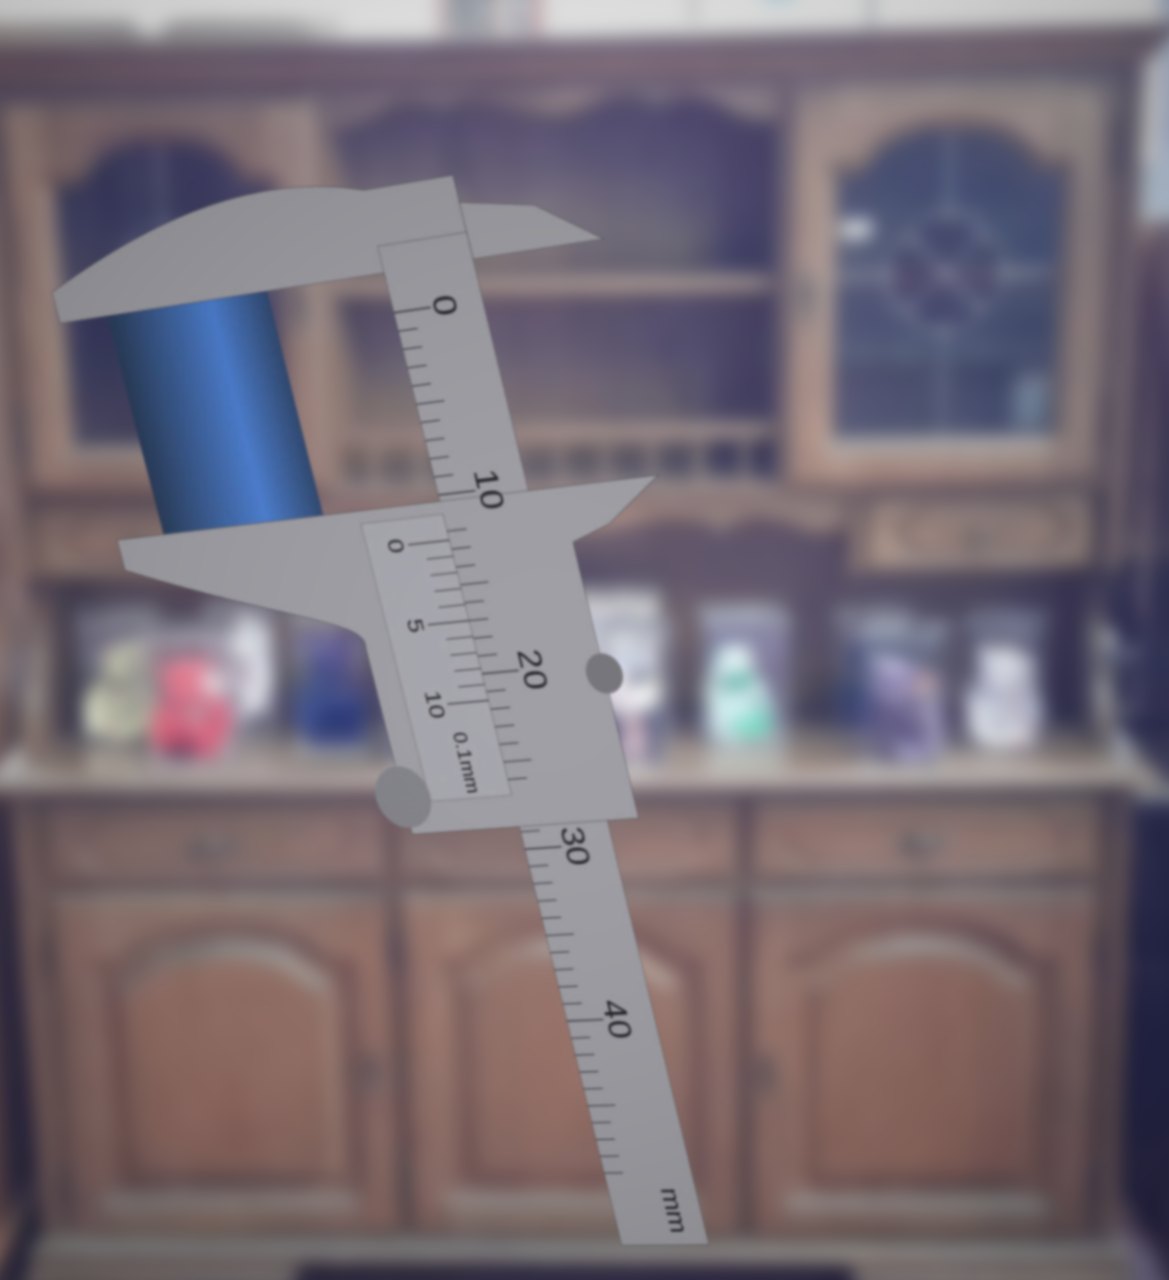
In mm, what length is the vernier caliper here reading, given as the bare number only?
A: 12.5
